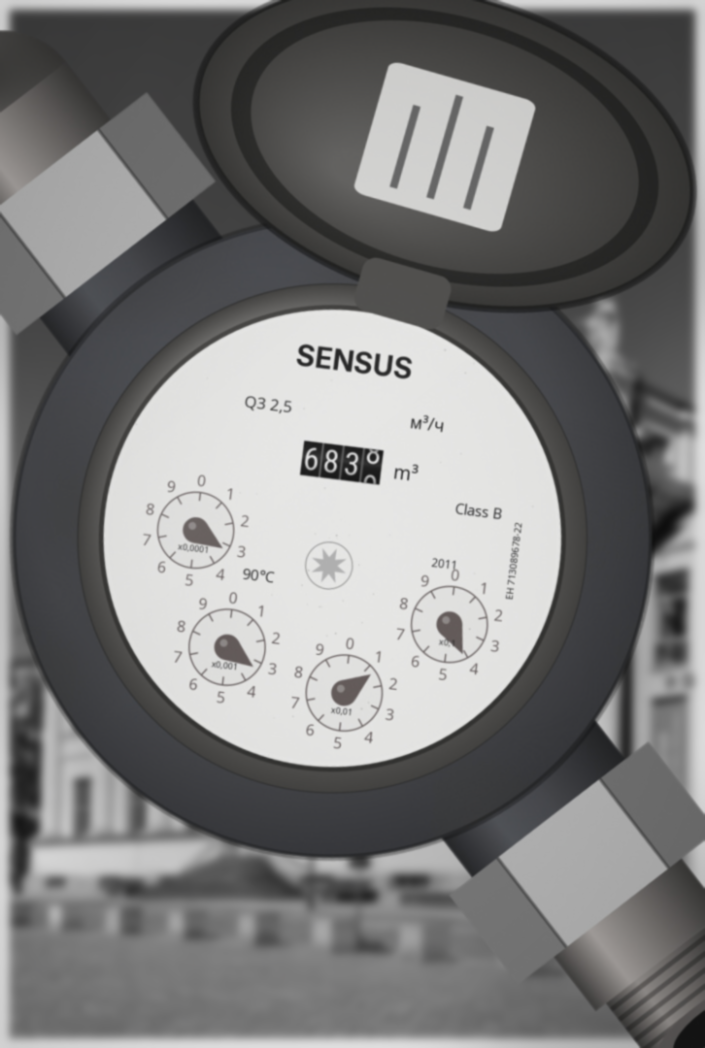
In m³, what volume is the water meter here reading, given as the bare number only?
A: 6838.4133
